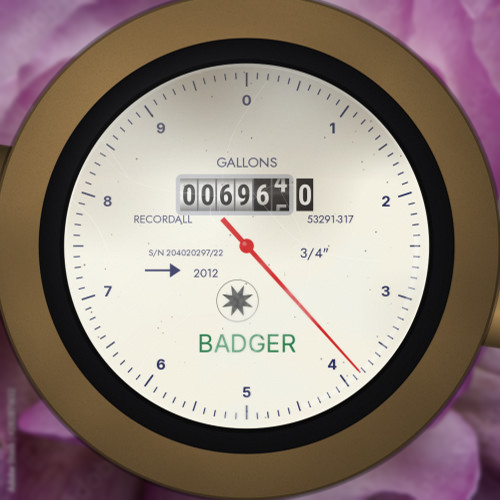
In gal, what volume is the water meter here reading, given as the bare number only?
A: 69643.8
